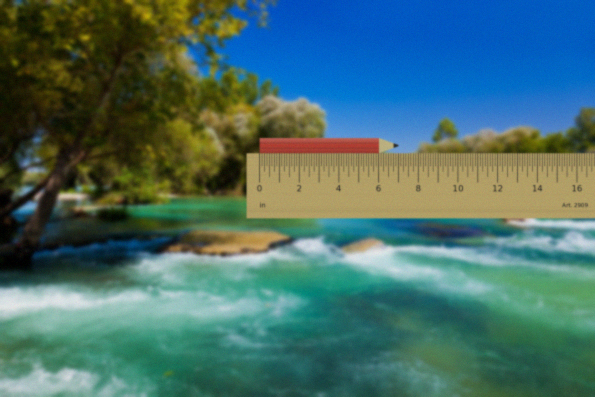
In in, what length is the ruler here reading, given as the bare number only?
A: 7
